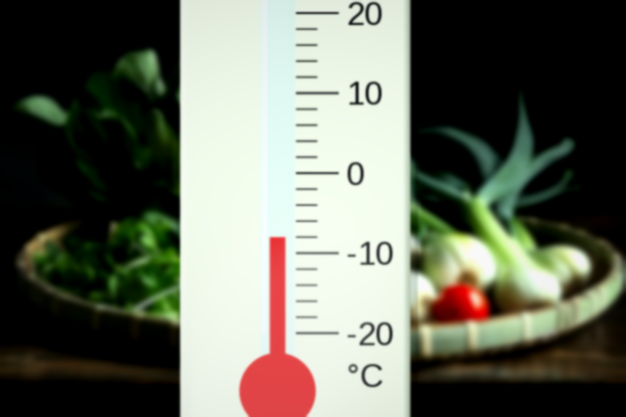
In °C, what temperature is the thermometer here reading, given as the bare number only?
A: -8
